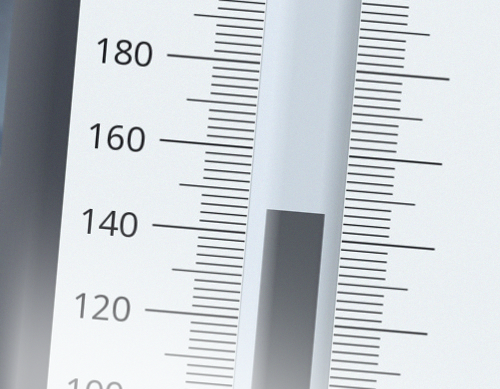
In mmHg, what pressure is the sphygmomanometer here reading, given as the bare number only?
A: 146
